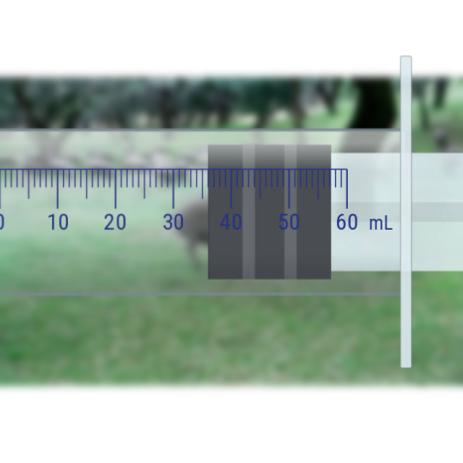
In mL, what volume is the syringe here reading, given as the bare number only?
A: 36
